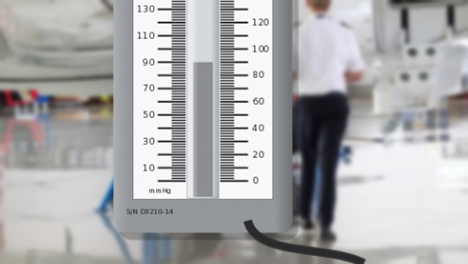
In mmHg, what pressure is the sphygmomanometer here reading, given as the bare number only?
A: 90
